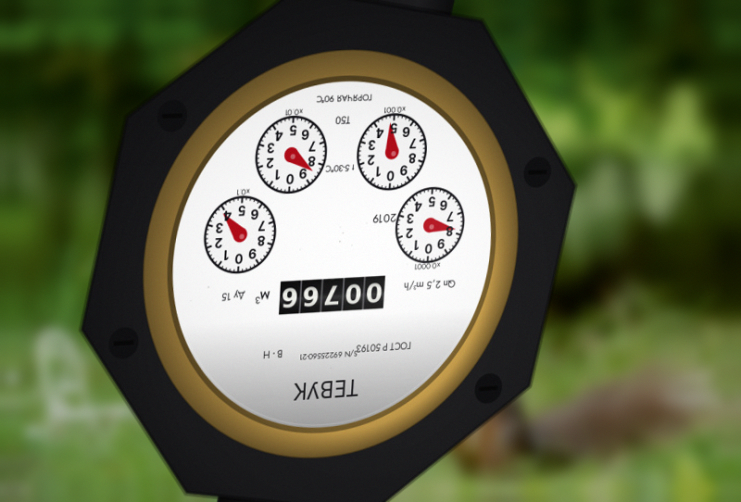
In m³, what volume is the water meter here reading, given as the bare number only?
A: 766.3847
